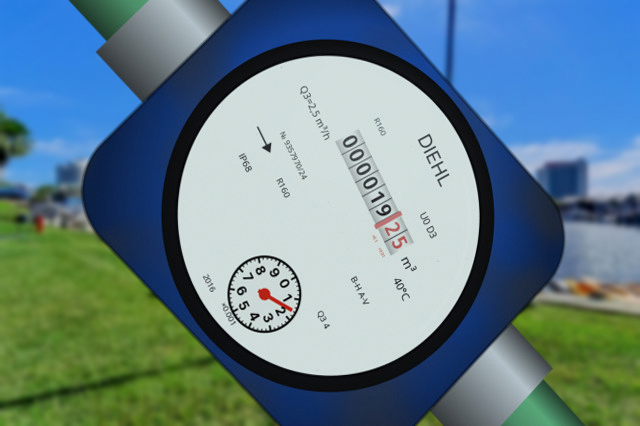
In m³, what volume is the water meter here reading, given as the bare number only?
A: 19.251
